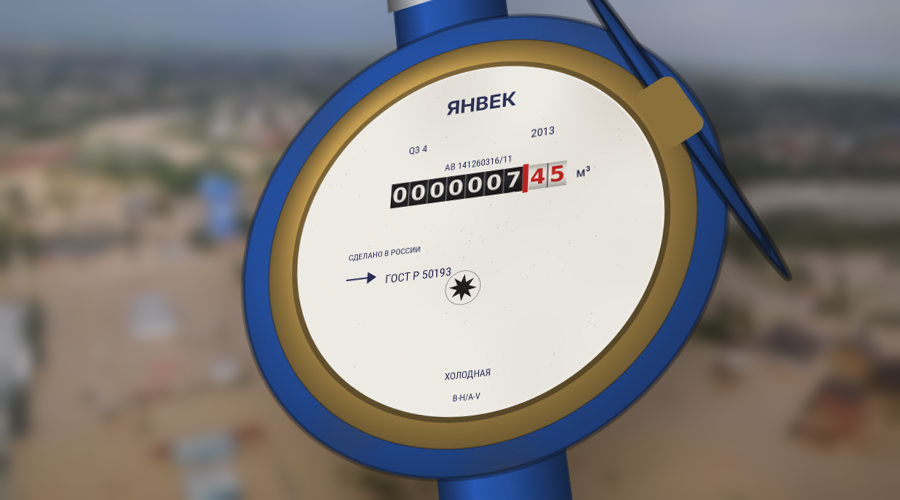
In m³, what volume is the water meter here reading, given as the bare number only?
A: 7.45
